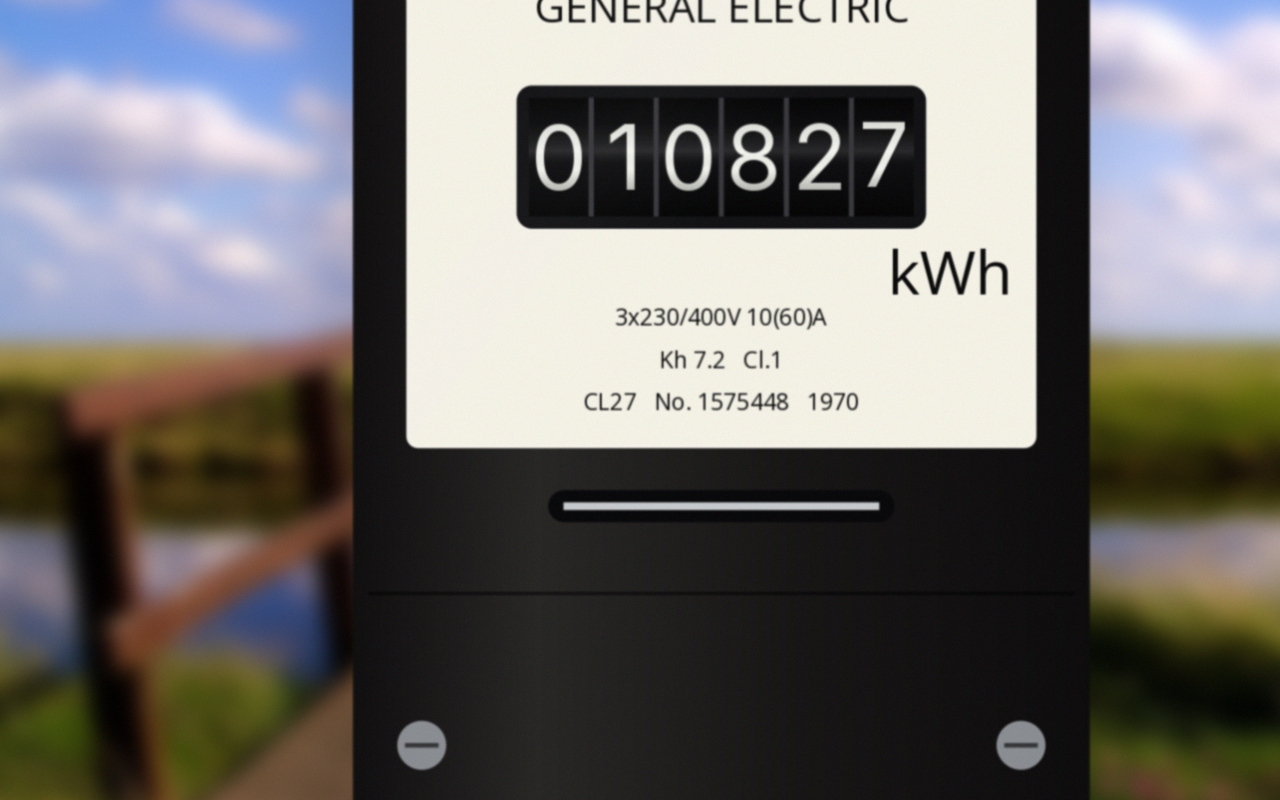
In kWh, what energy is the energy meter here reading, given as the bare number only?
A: 10827
